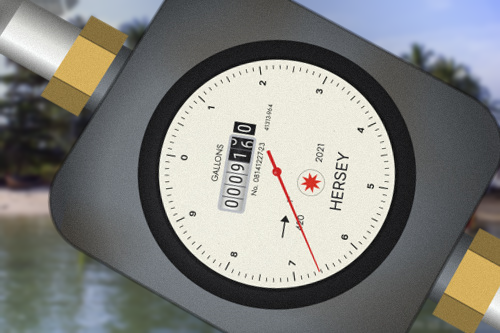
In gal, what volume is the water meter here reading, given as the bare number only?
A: 9156.6
